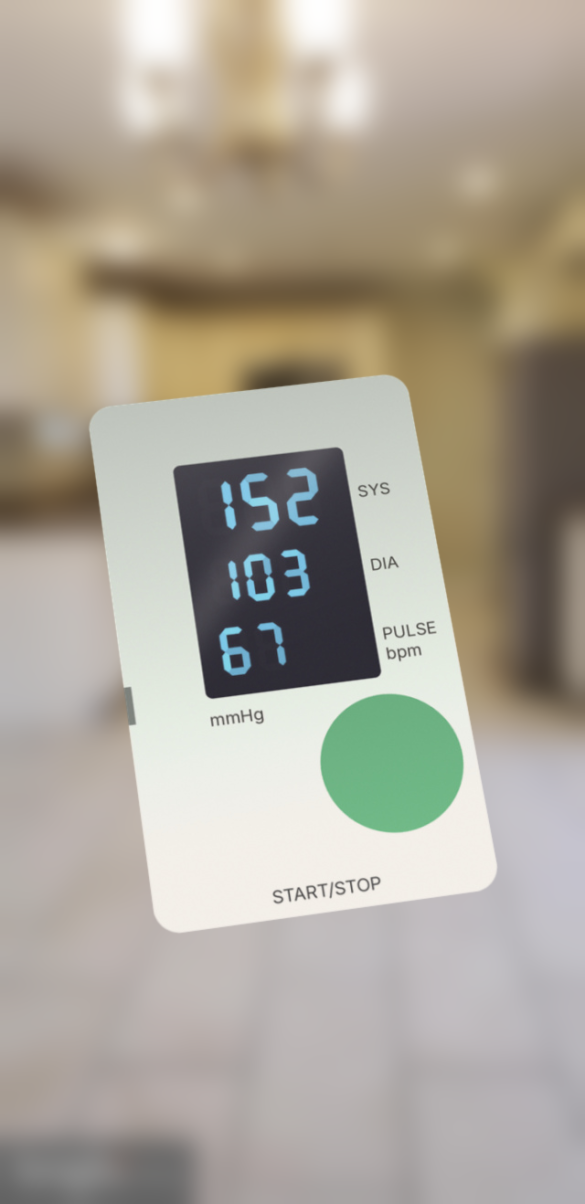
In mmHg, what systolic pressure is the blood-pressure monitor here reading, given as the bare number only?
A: 152
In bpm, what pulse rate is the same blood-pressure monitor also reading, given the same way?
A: 67
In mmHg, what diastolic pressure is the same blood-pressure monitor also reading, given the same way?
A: 103
